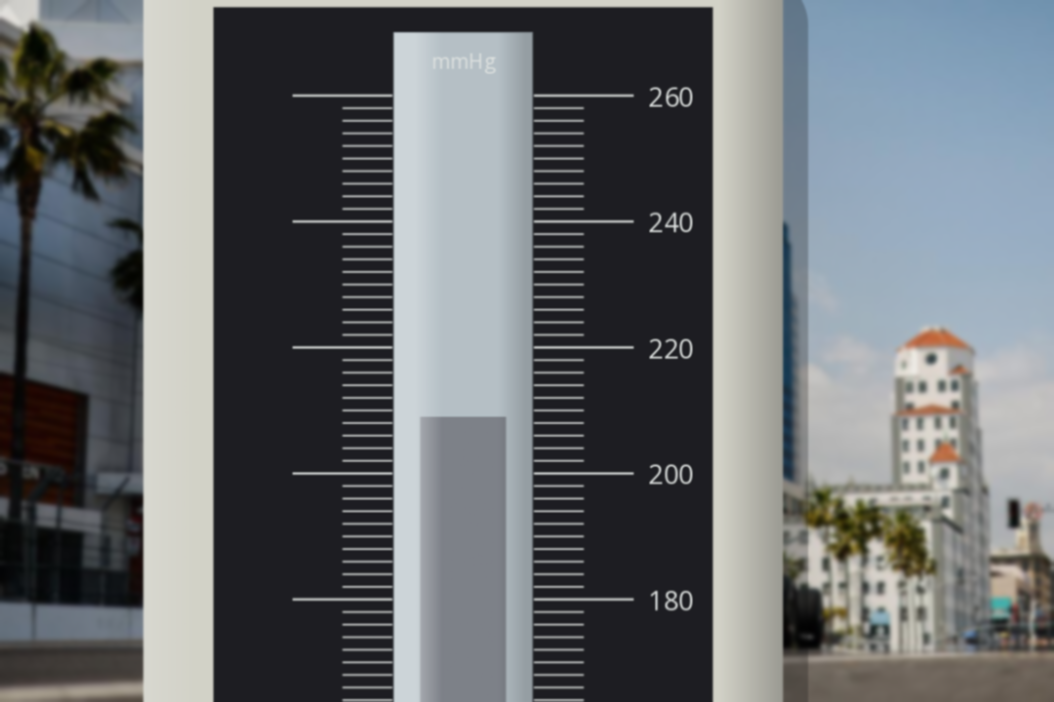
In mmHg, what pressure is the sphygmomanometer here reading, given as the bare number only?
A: 209
